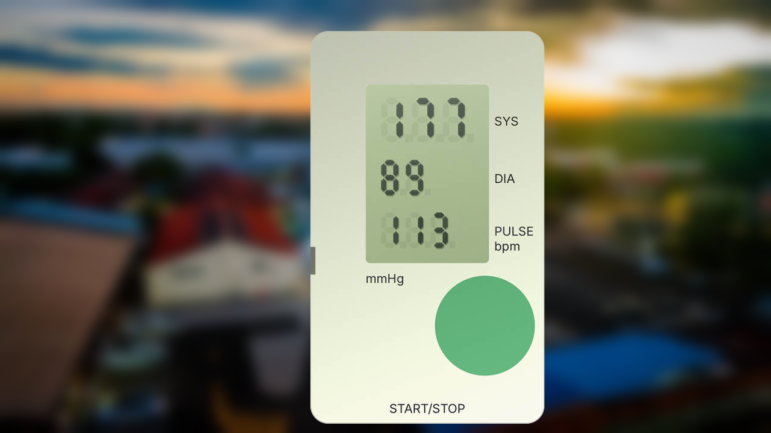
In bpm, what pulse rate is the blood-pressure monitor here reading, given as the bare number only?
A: 113
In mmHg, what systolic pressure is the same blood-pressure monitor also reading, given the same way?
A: 177
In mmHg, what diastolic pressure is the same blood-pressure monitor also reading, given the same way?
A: 89
